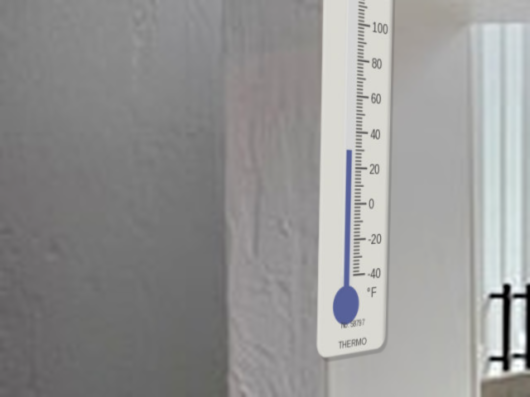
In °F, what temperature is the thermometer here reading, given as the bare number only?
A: 30
